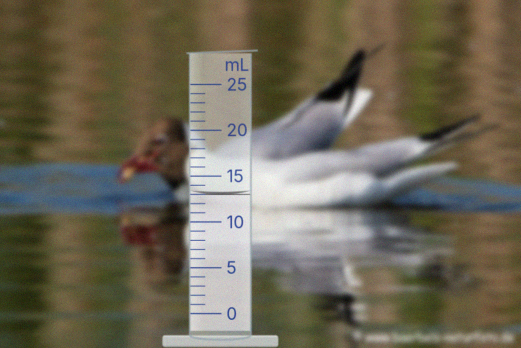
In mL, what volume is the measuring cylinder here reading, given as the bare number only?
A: 13
